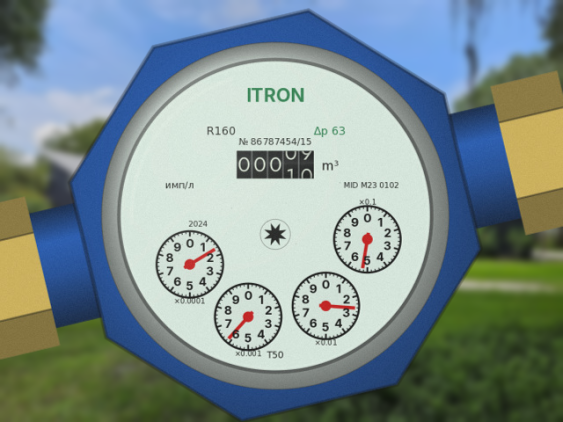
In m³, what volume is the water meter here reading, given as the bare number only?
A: 9.5261
